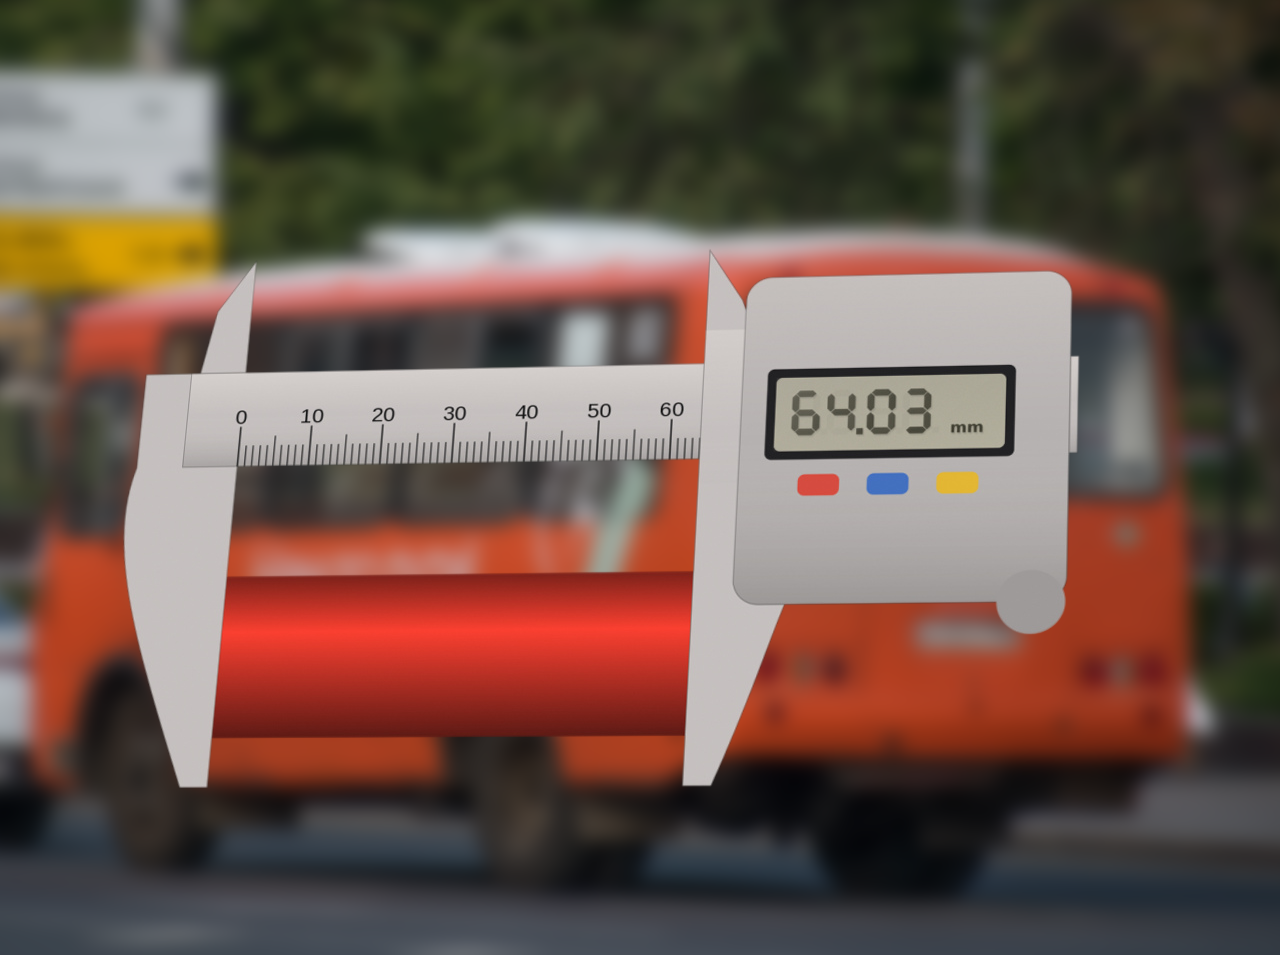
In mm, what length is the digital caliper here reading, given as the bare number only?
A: 64.03
